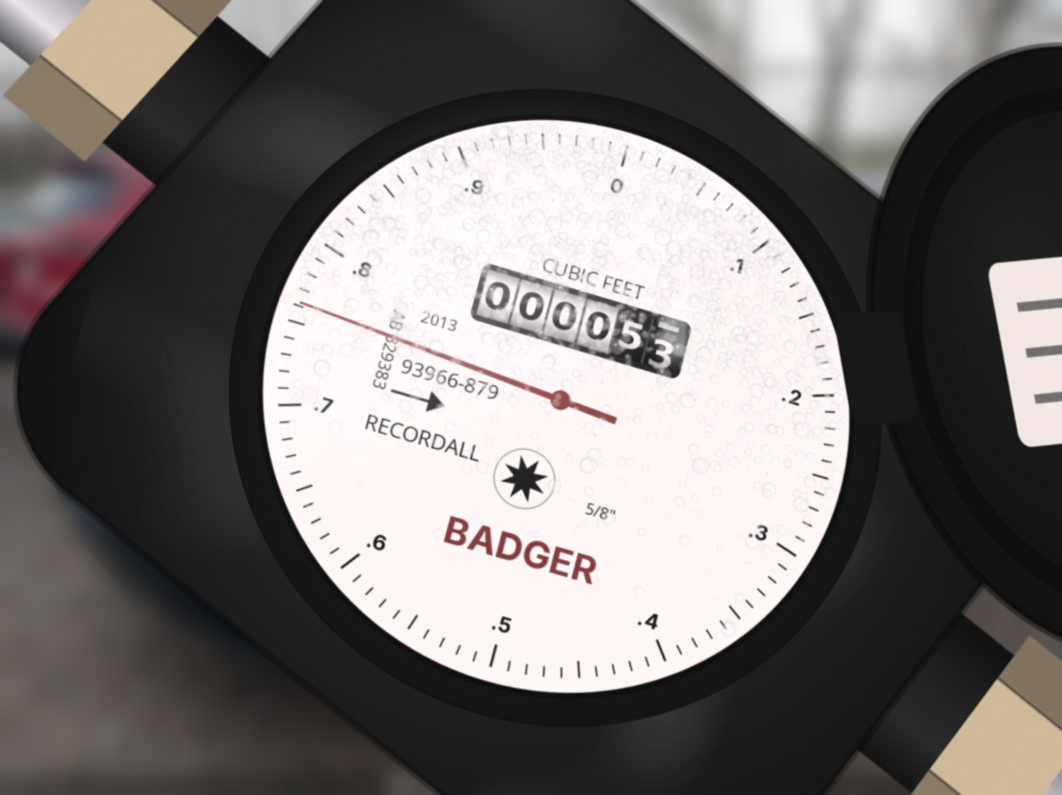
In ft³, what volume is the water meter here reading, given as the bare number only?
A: 52.76
